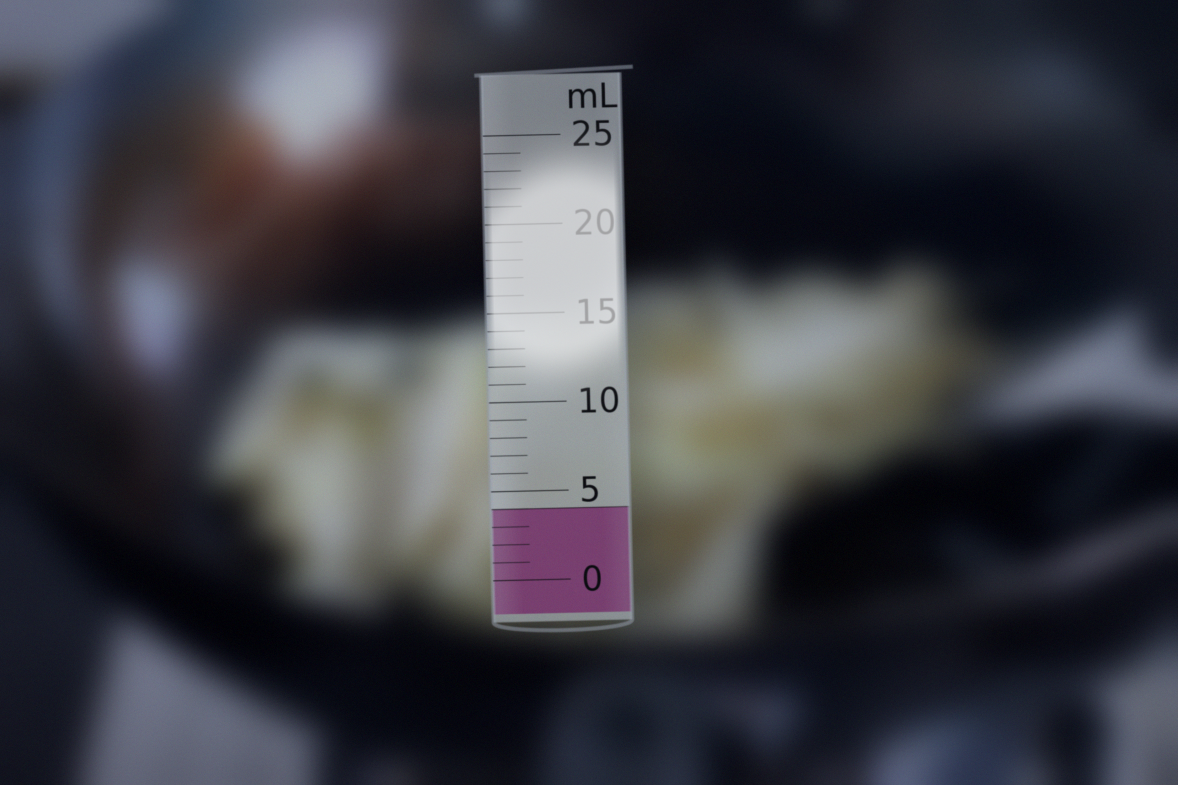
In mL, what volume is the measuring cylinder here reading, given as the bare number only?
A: 4
